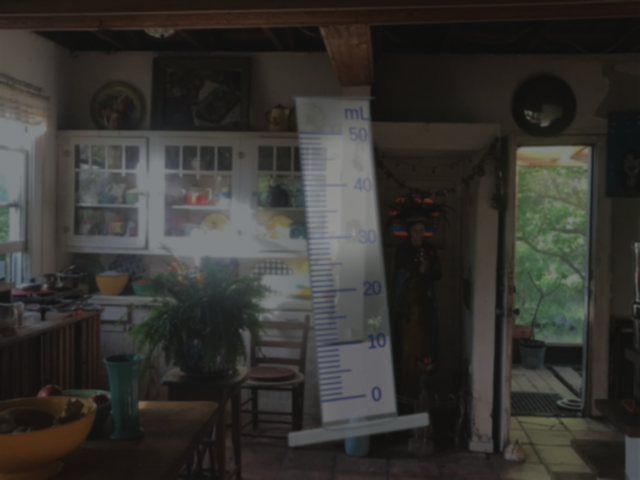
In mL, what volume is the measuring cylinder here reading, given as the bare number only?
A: 10
